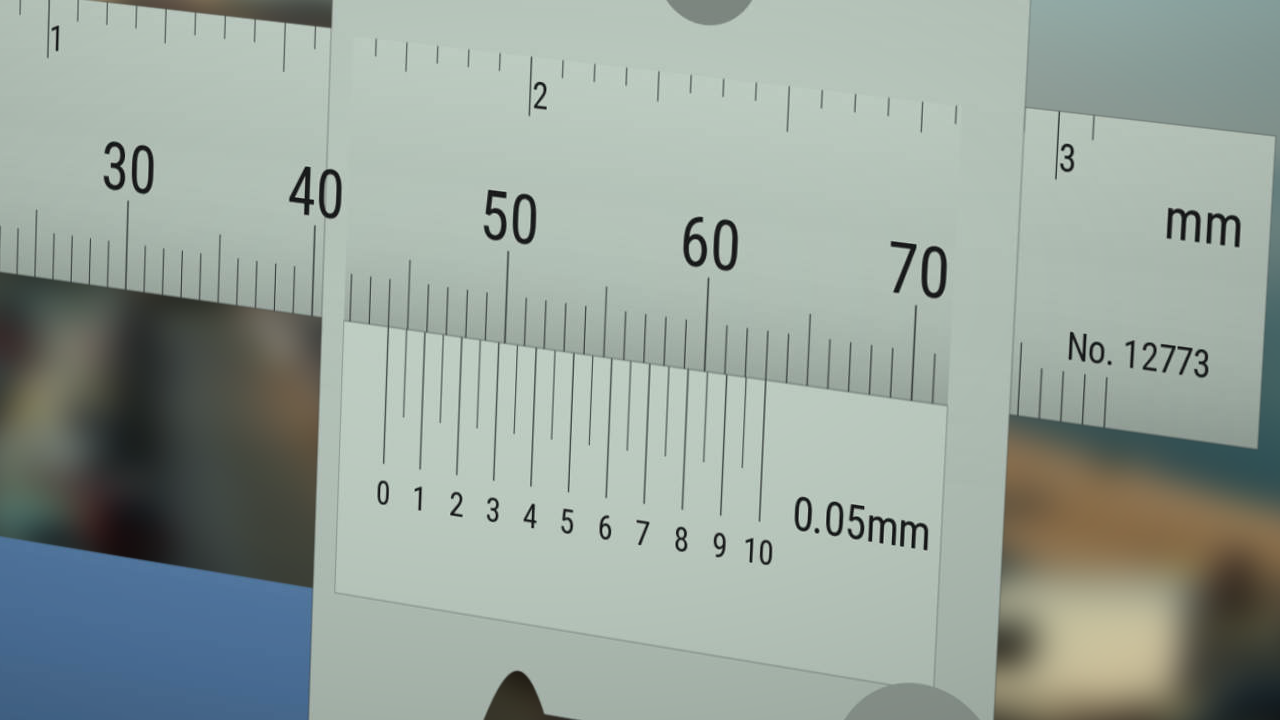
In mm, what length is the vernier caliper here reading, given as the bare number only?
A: 44.0
